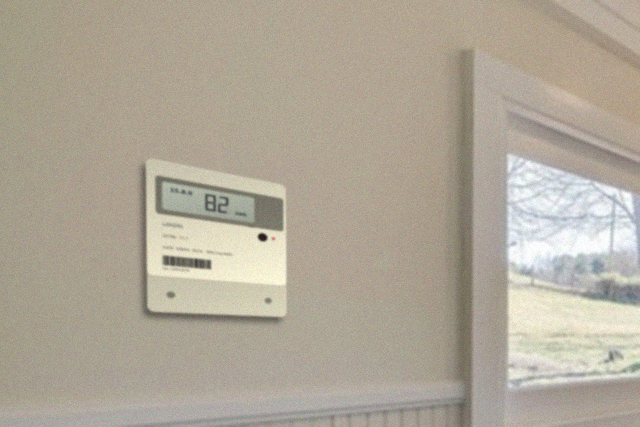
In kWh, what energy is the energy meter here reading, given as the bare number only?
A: 82
